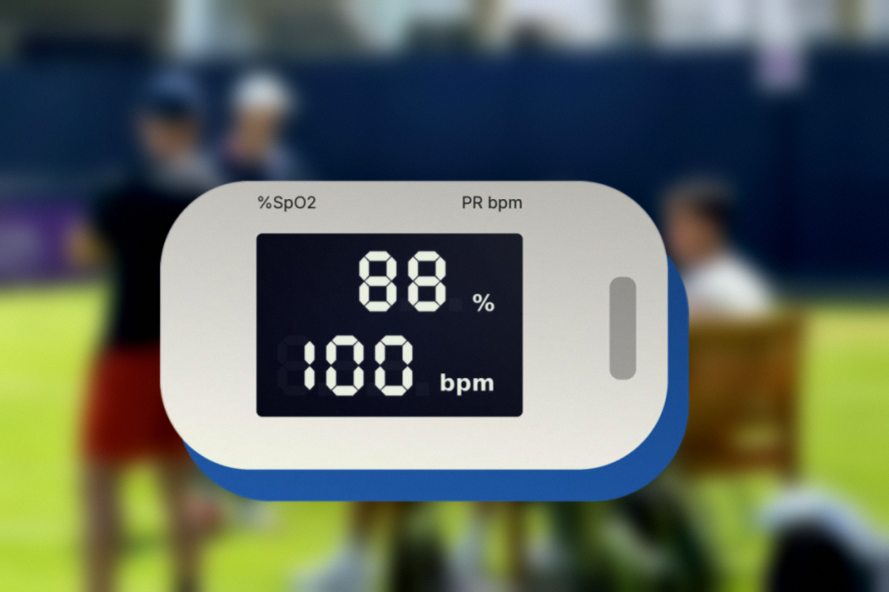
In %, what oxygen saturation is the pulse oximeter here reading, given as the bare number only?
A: 88
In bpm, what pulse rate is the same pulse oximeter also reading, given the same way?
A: 100
